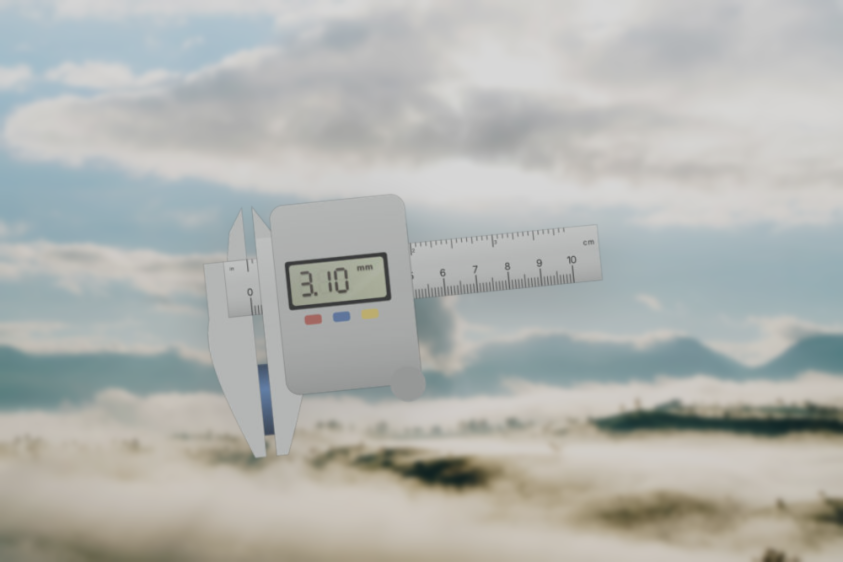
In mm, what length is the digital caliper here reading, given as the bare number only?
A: 3.10
